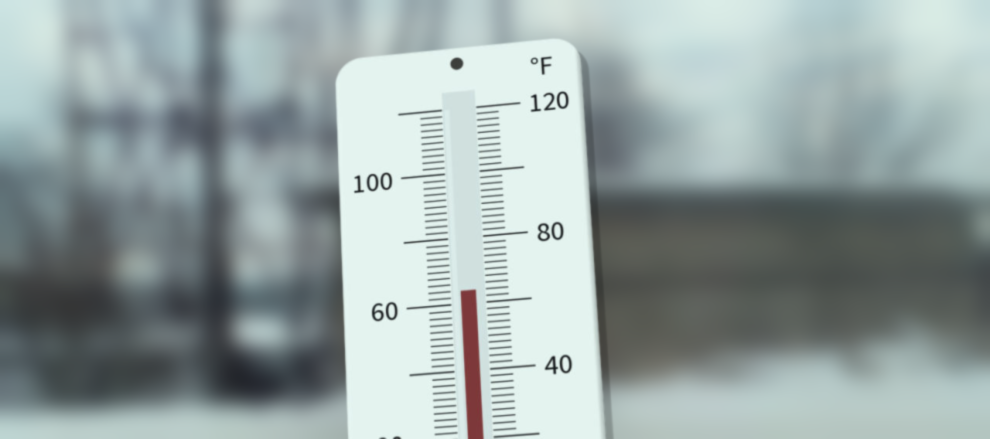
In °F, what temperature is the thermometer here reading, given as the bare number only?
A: 64
